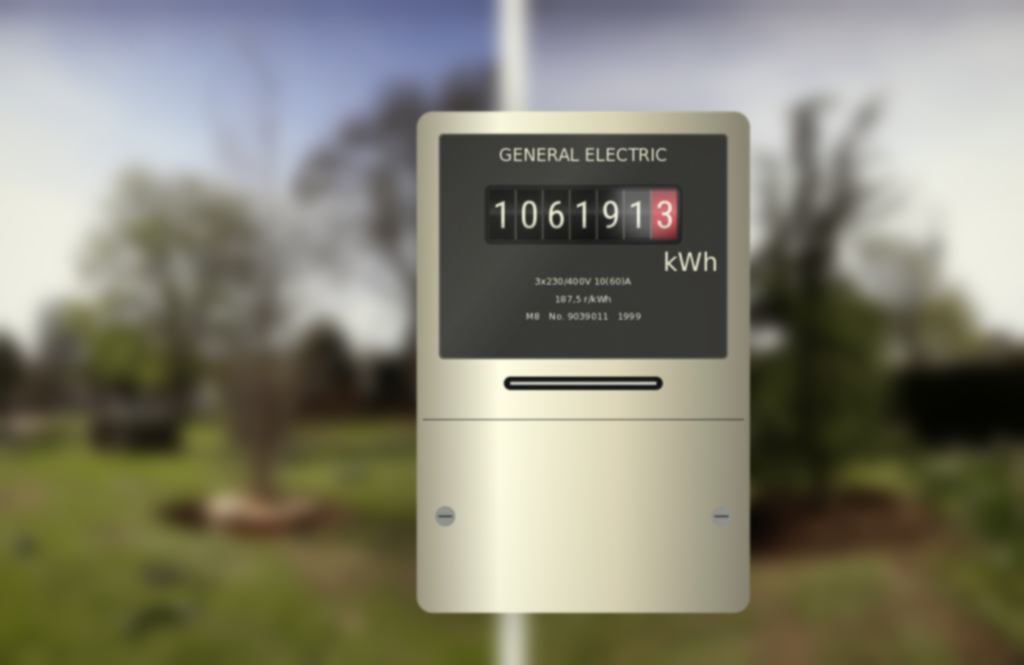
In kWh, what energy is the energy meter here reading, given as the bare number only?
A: 106191.3
